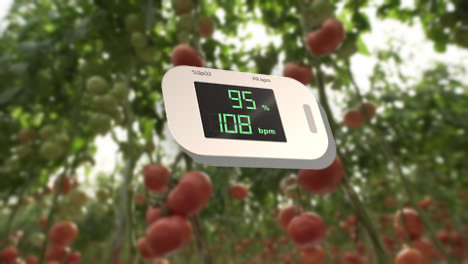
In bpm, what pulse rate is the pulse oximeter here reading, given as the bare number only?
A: 108
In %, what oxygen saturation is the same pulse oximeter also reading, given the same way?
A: 95
